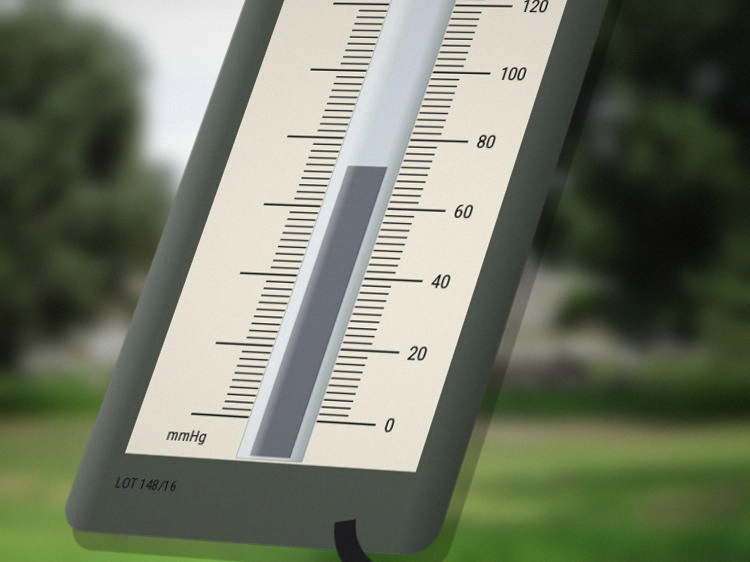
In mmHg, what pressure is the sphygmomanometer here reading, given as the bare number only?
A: 72
